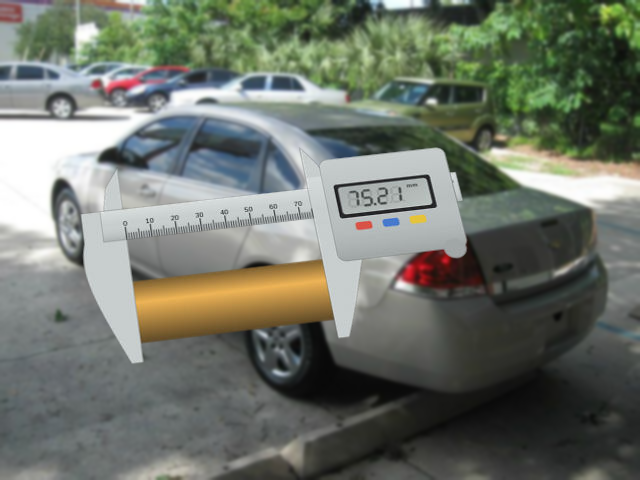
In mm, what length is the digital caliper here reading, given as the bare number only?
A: 75.21
